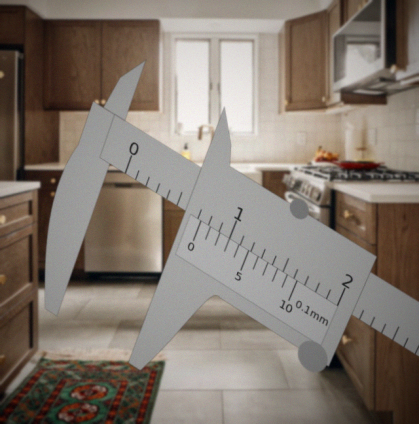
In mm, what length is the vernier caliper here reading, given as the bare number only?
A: 7.3
